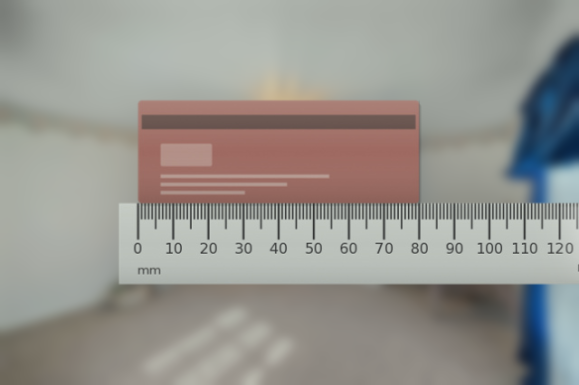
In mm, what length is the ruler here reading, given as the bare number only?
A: 80
